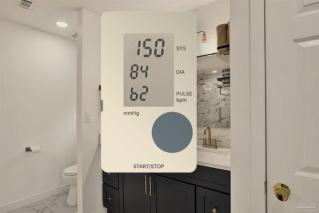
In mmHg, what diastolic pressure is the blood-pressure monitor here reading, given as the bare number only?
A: 84
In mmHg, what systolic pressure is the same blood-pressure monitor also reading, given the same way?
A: 150
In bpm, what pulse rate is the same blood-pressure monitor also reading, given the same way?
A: 62
